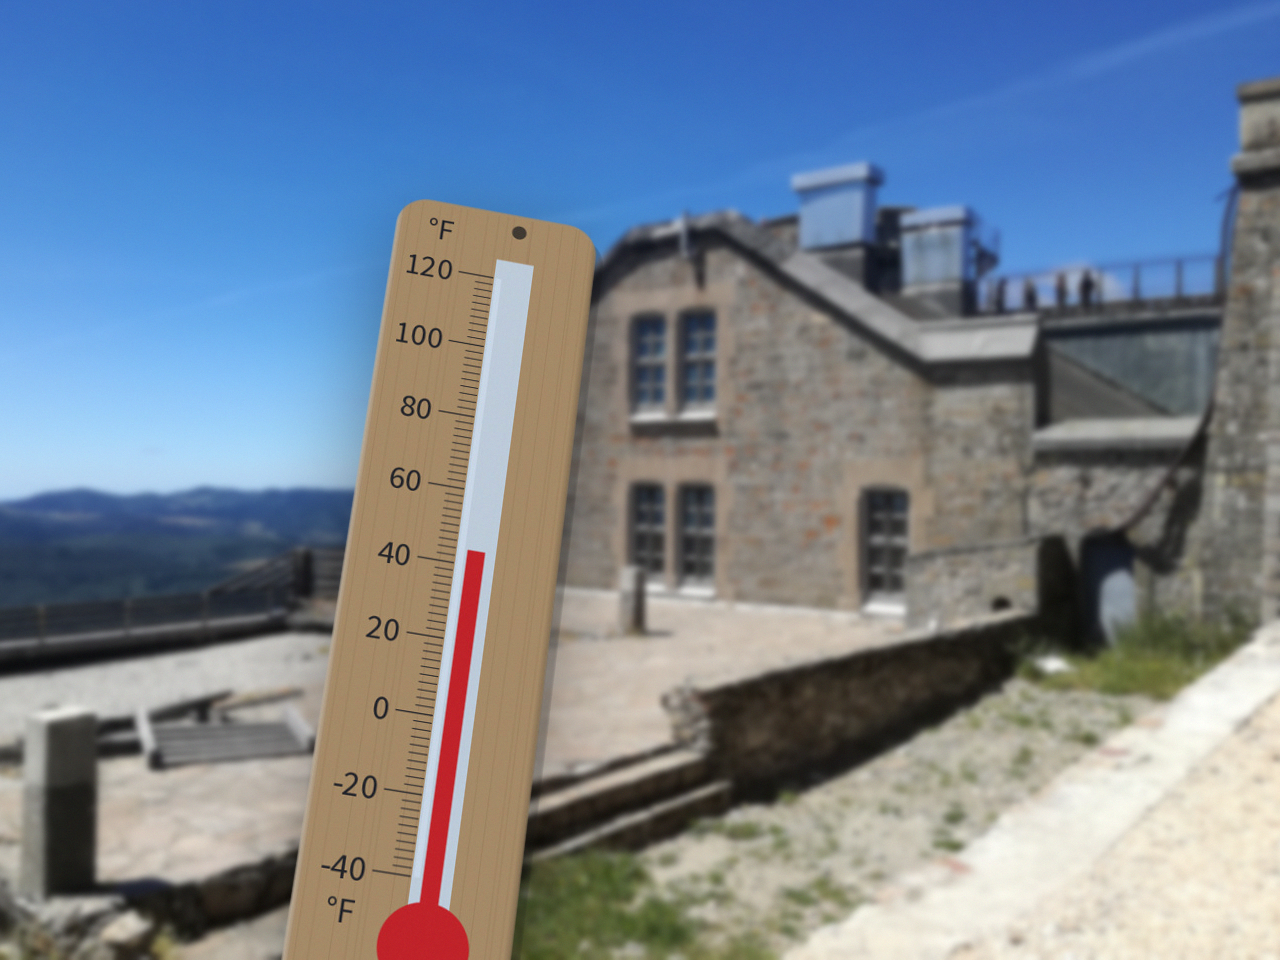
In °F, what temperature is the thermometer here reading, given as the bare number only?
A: 44
